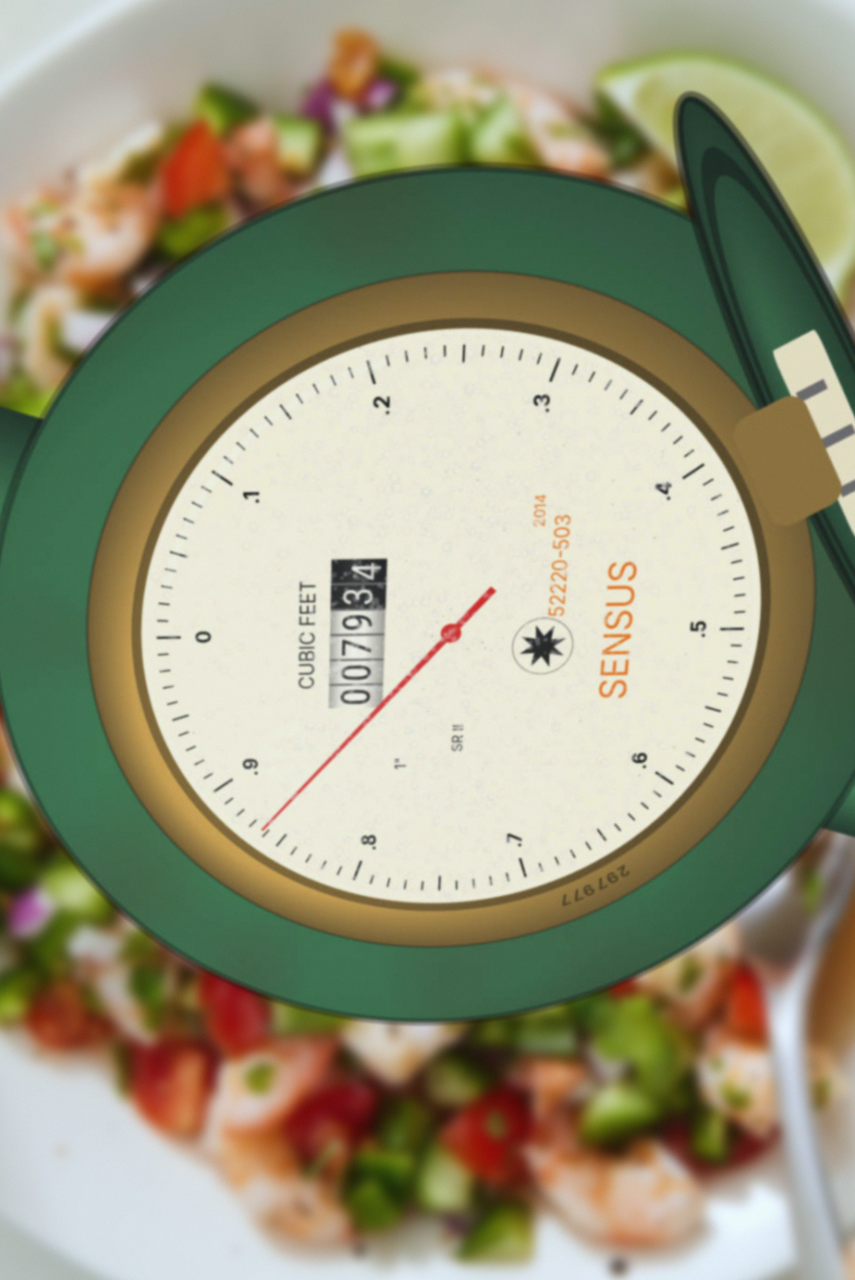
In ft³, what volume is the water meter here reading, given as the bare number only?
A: 7933.86
